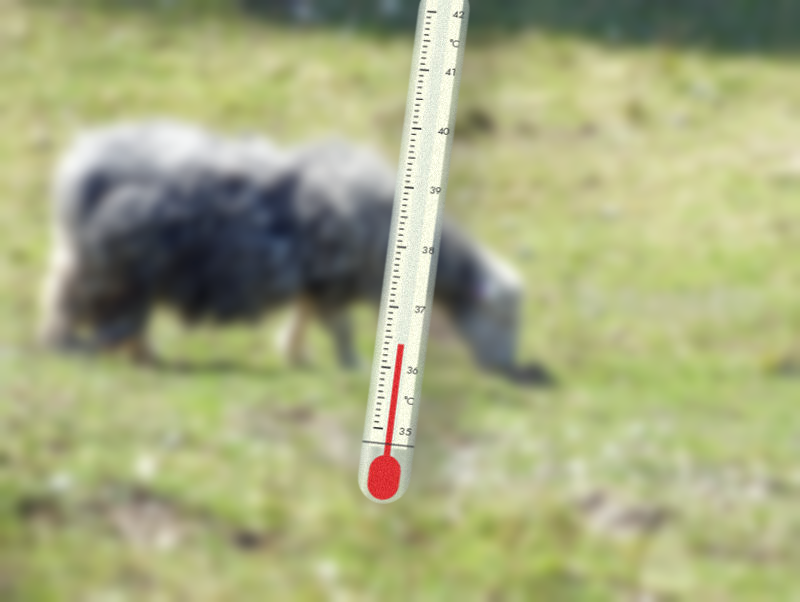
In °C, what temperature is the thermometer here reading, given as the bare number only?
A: 36.4
